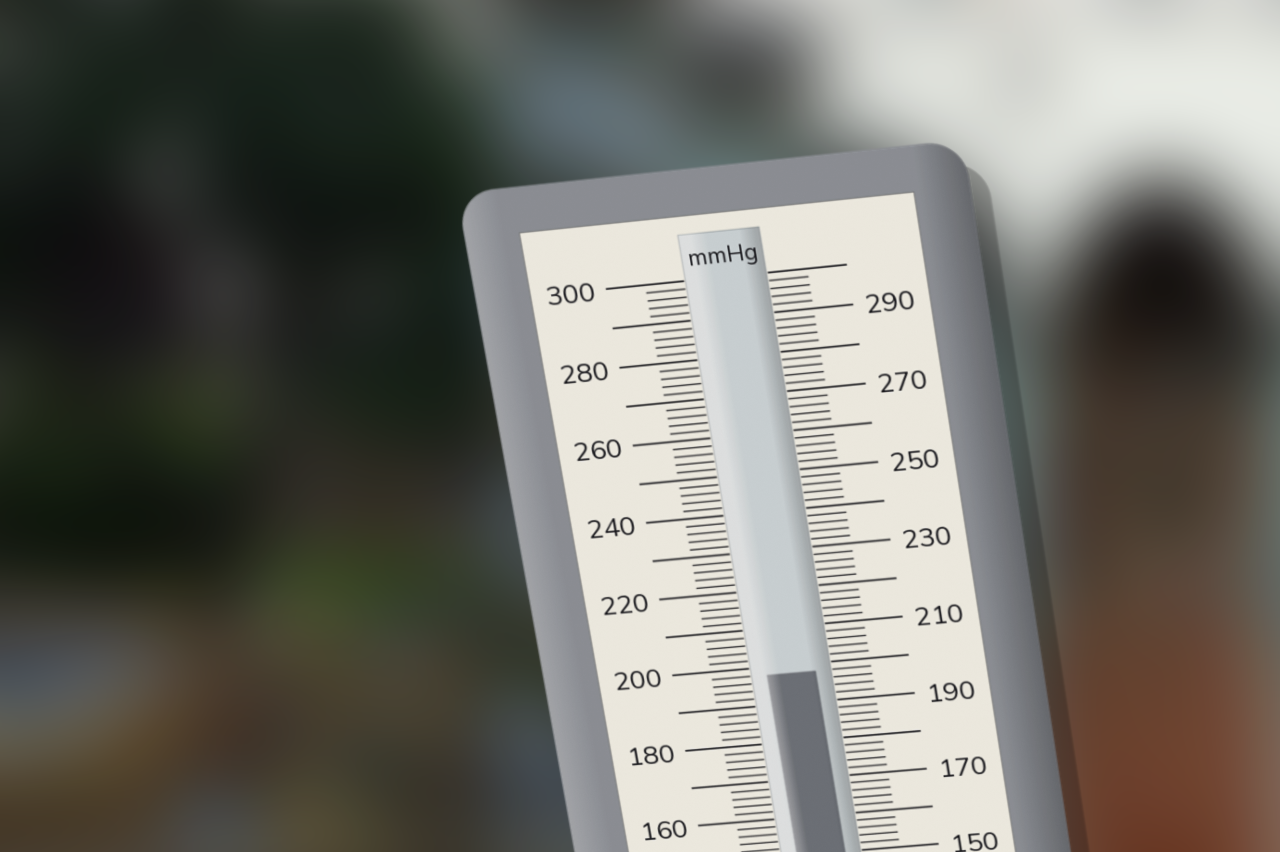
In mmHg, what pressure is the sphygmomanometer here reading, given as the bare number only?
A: 198
